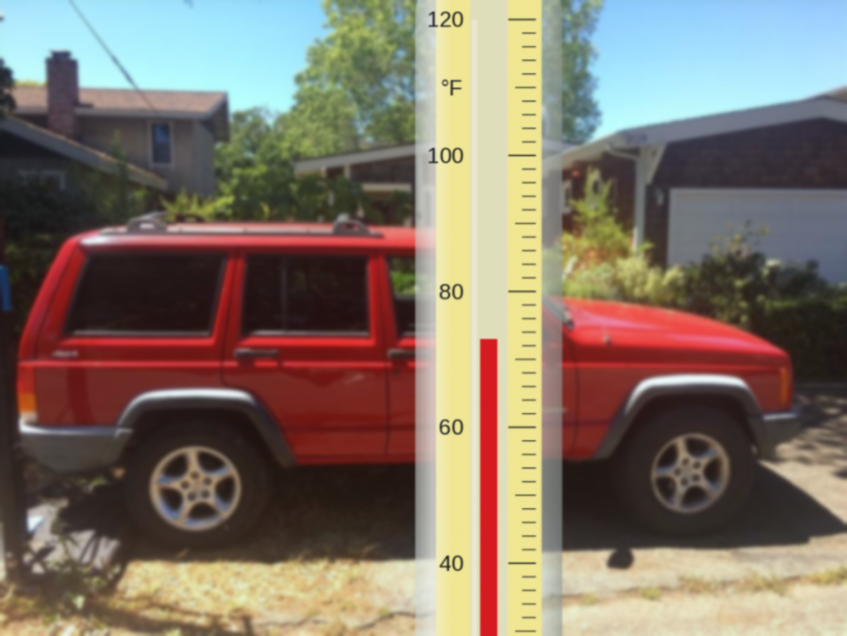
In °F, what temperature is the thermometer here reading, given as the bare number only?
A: 73
